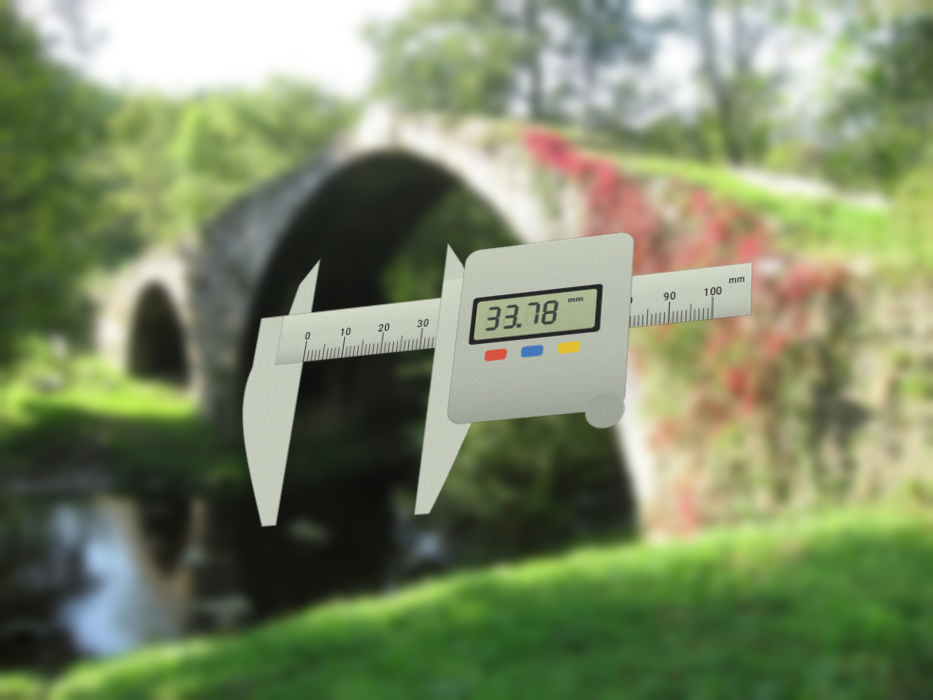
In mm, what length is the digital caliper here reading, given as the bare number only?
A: 33.78
